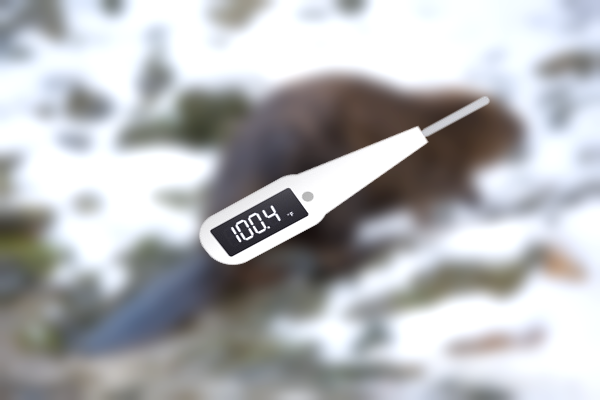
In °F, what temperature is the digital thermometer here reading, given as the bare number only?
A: 100.4
